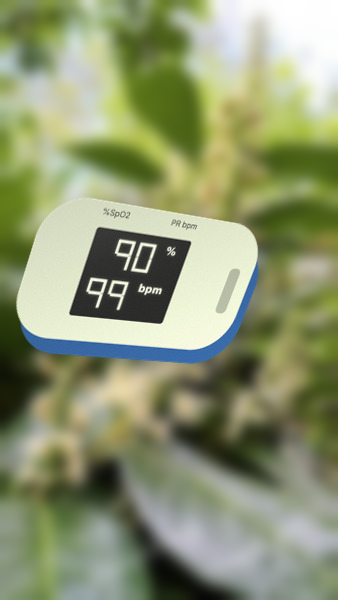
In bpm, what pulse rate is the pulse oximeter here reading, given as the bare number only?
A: 99
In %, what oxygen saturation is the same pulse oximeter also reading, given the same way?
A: 90
